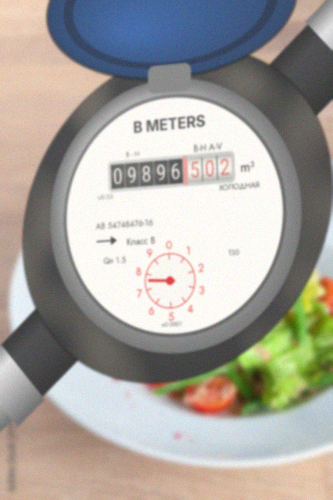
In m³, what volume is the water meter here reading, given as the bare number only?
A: 9896.5027
